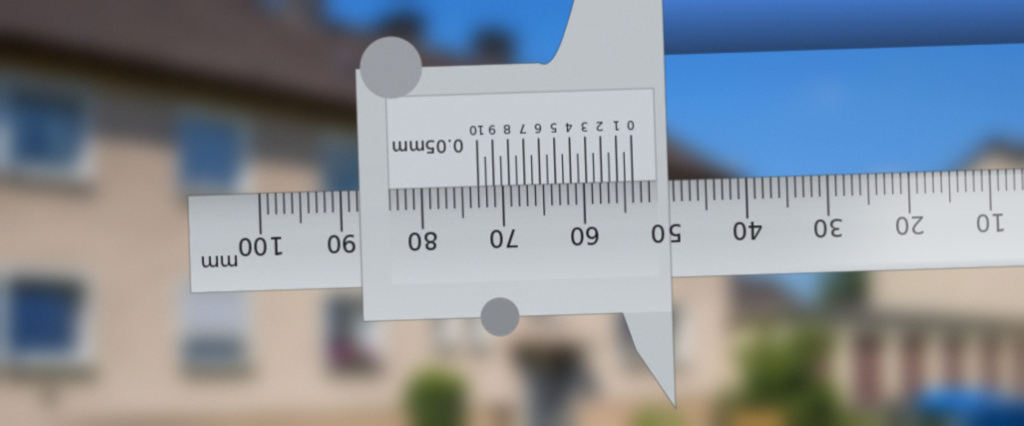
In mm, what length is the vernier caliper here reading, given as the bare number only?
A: 54.0
